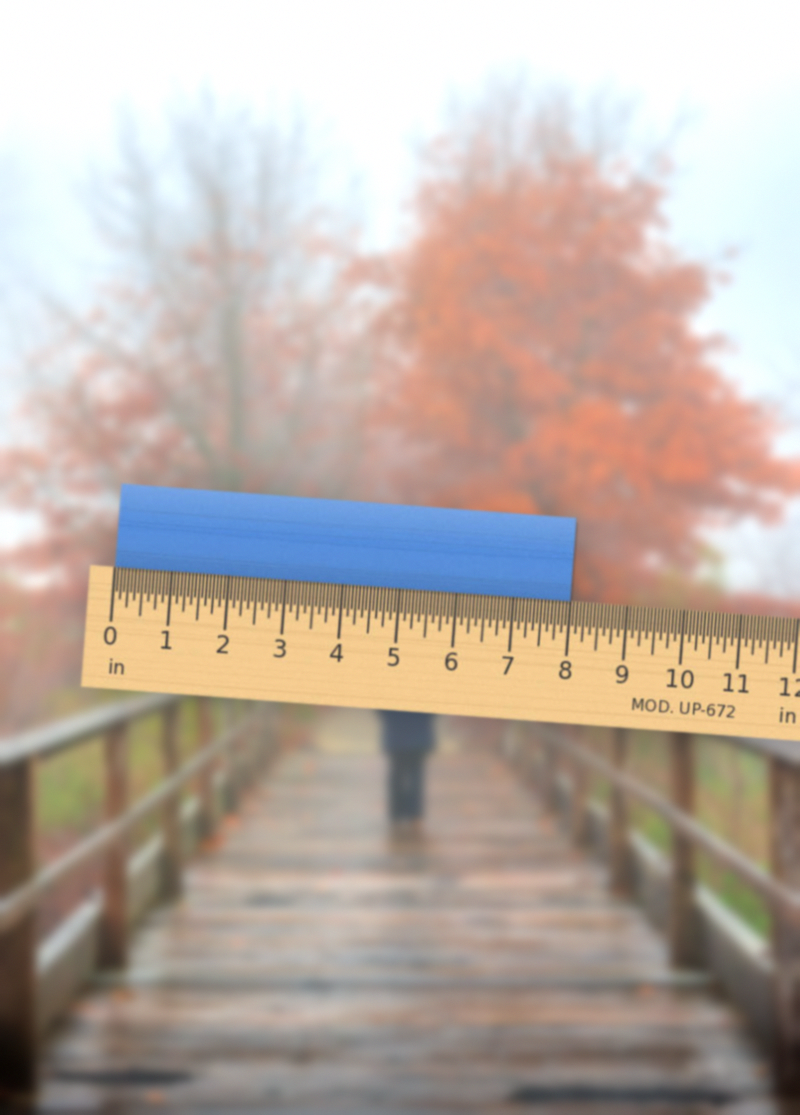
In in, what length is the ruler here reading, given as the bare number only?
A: 8
